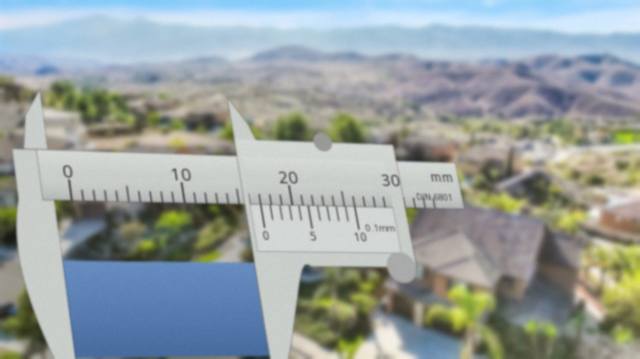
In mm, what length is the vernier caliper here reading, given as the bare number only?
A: 17.0
